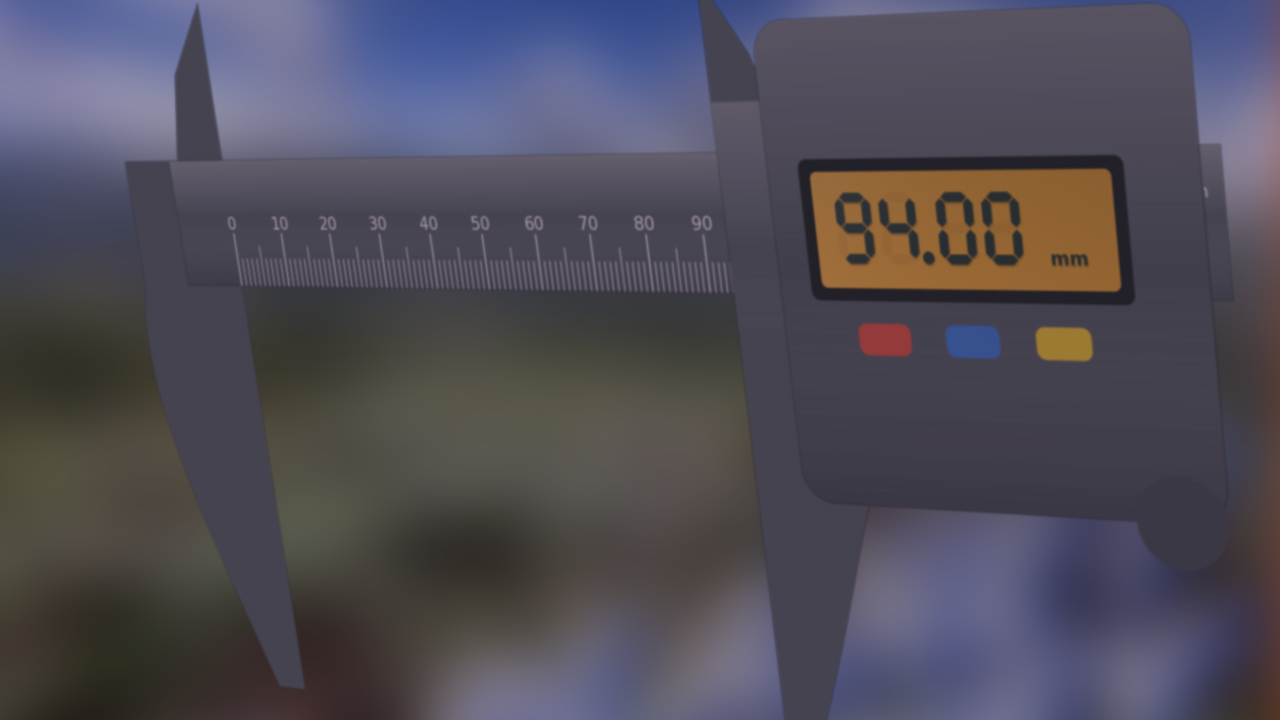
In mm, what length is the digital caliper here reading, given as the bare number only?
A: 94.00
